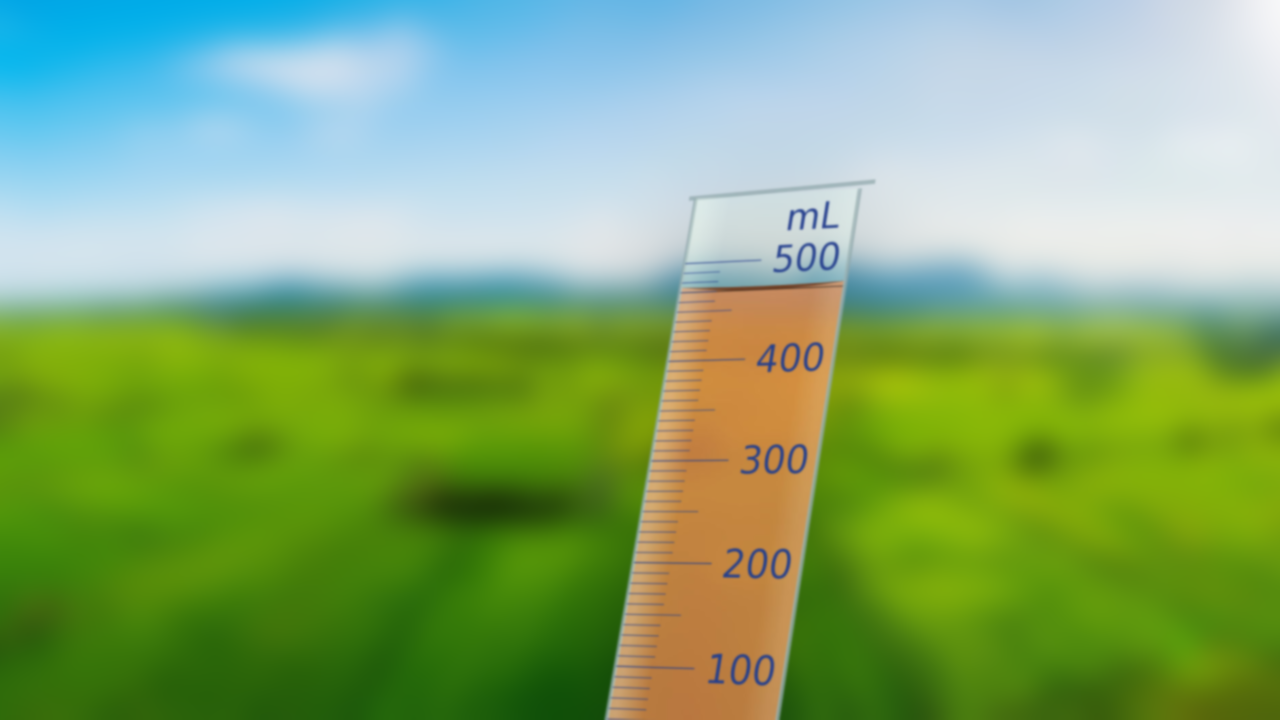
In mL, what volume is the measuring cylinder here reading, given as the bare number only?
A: 470
